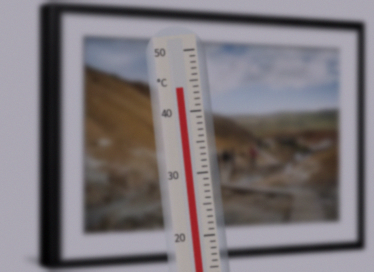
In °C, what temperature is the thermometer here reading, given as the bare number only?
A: 44
